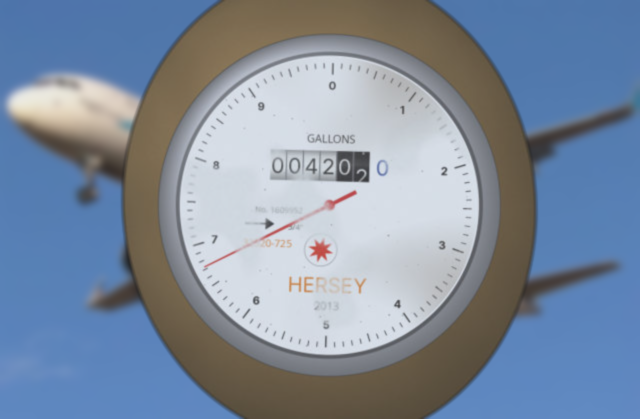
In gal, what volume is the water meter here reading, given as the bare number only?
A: 42016.7
